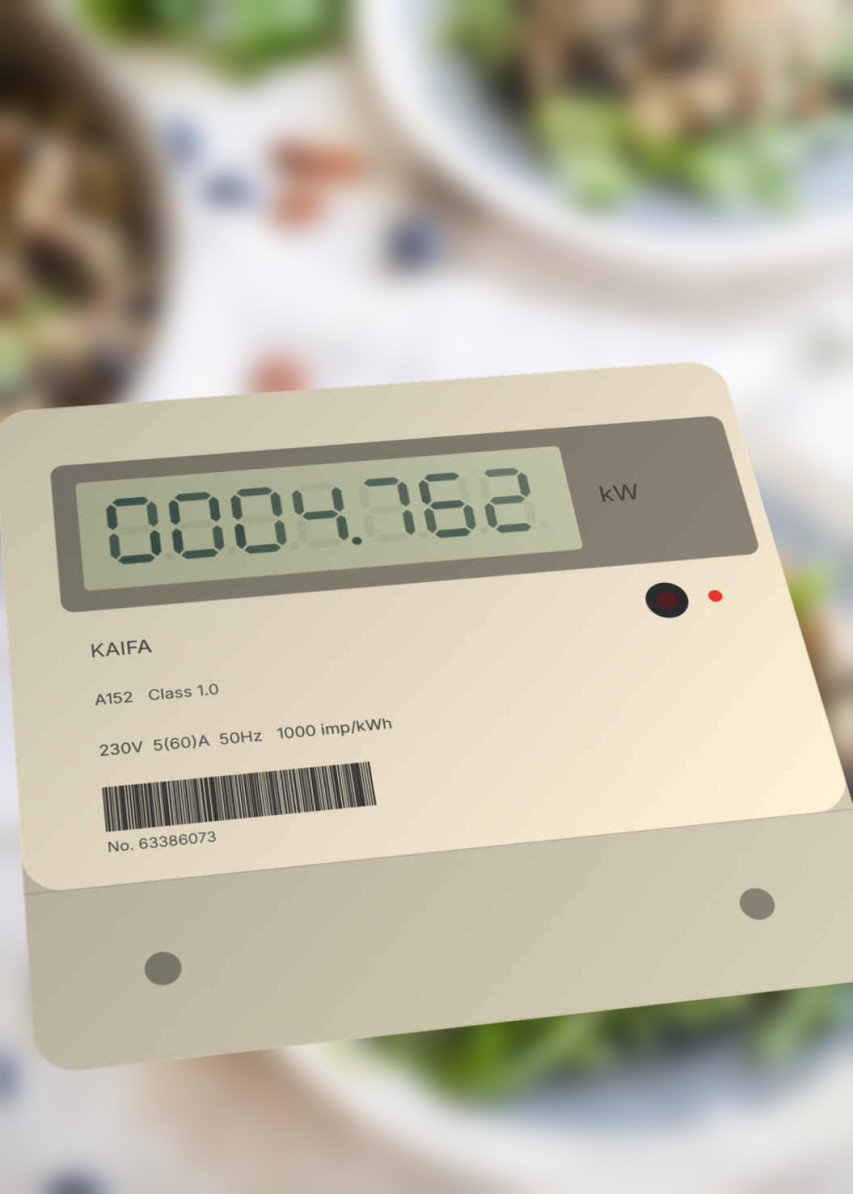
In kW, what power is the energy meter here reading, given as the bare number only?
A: 4.762
